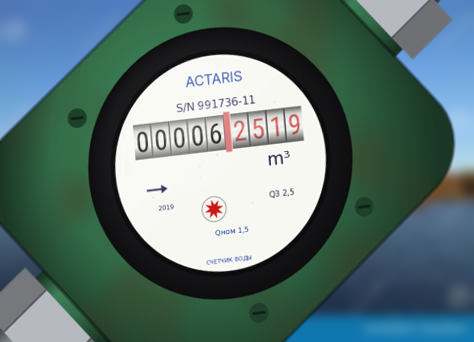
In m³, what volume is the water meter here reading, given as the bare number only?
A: 6.2519
